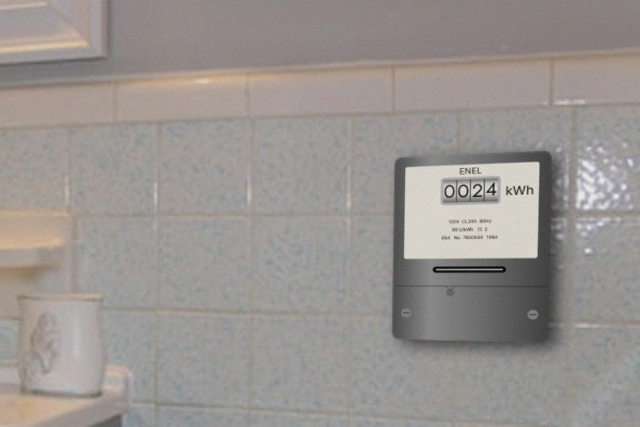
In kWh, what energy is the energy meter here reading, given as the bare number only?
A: 24
